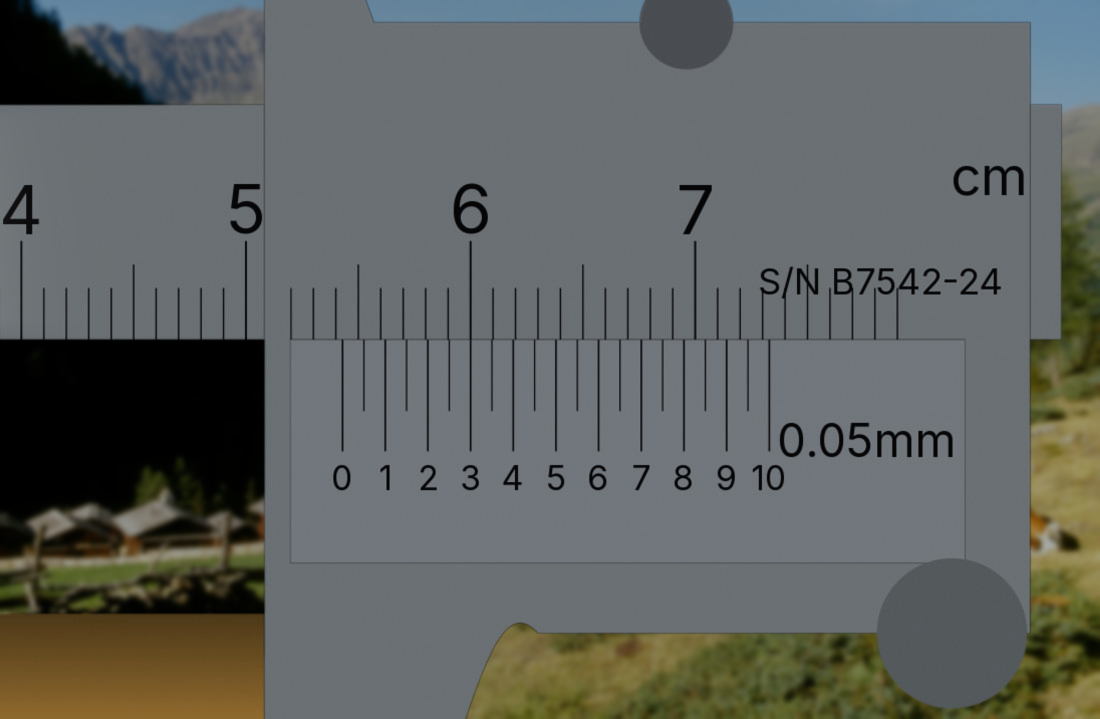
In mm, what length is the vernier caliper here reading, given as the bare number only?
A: 54.3
